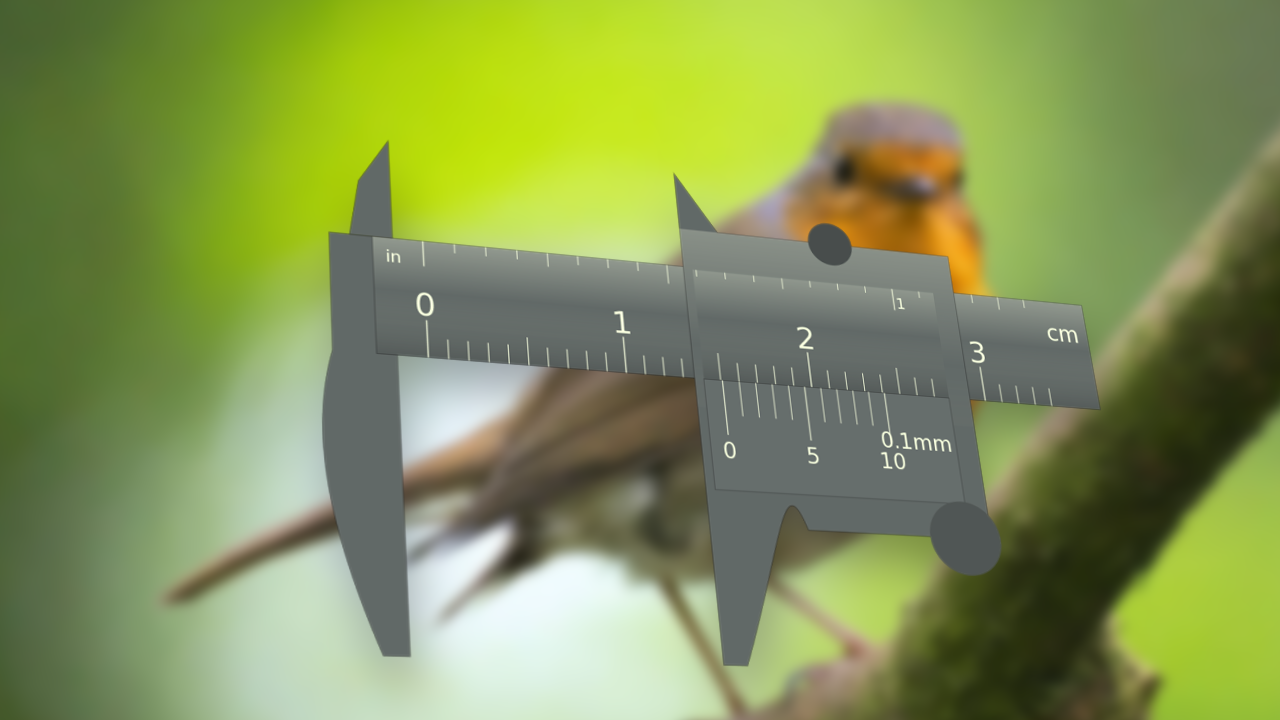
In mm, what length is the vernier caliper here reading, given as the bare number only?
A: 15.1
